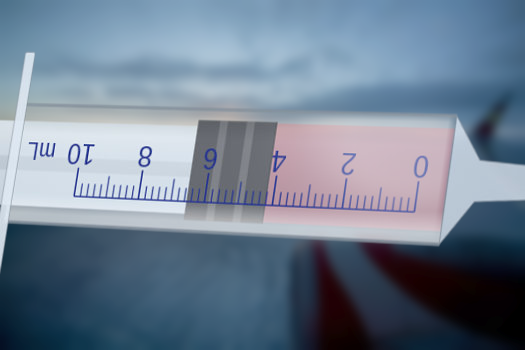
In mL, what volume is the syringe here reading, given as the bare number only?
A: 4.2
